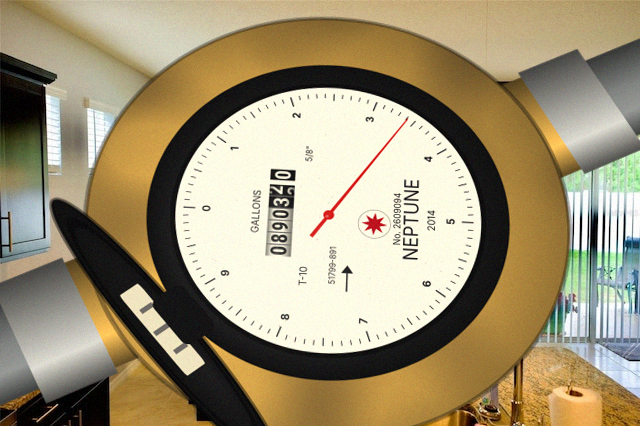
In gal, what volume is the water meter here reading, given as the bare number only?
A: 890323.4
